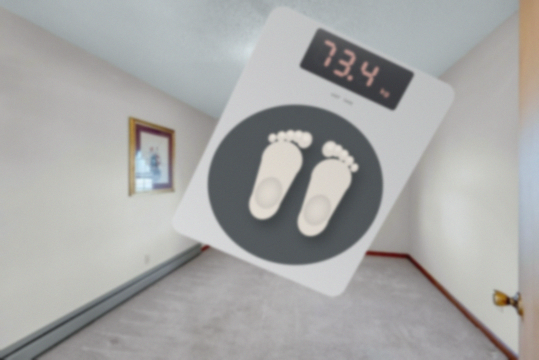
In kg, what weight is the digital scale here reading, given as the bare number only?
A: 73.4
